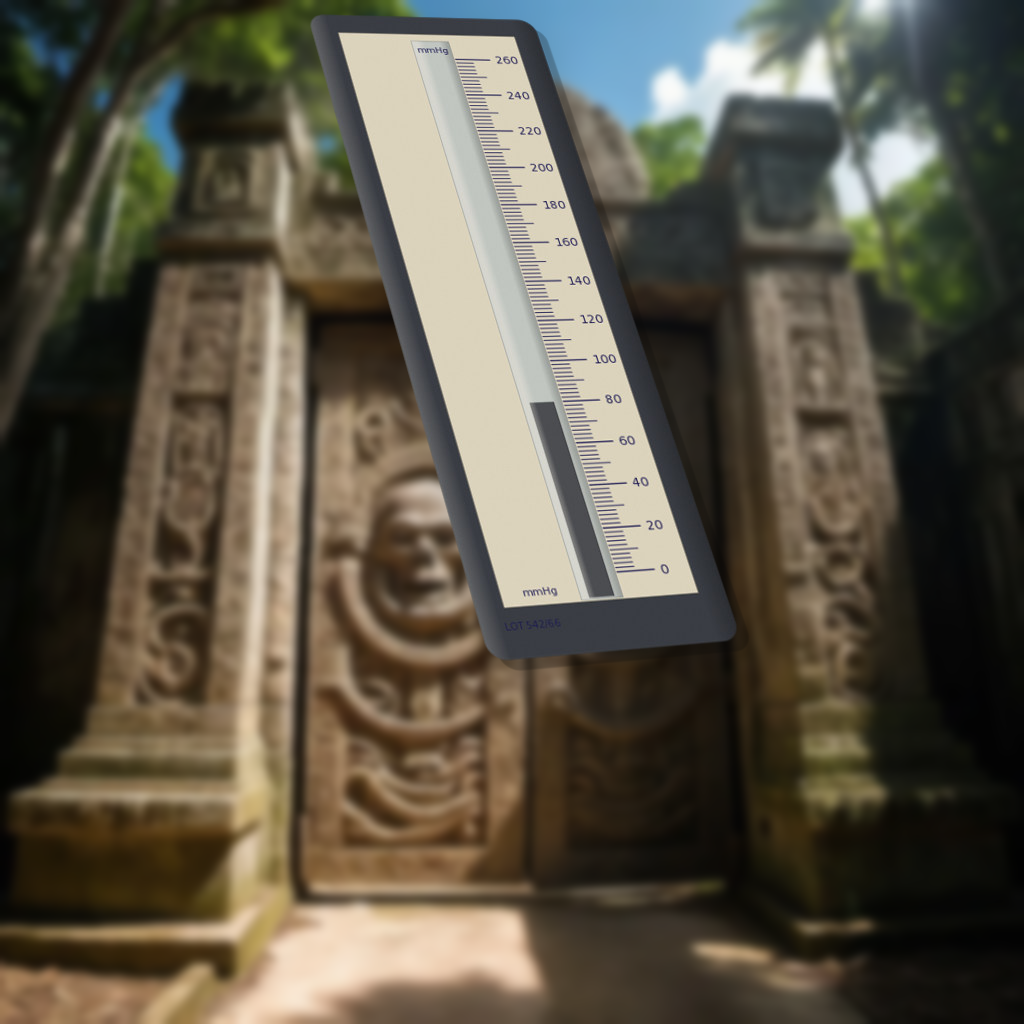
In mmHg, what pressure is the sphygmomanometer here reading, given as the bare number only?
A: 80
